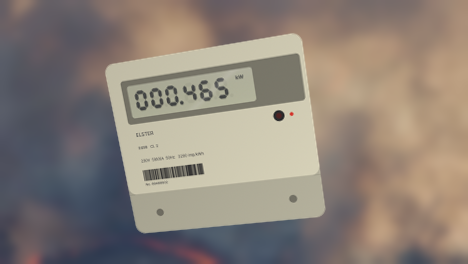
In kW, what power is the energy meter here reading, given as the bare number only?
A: 0.465
